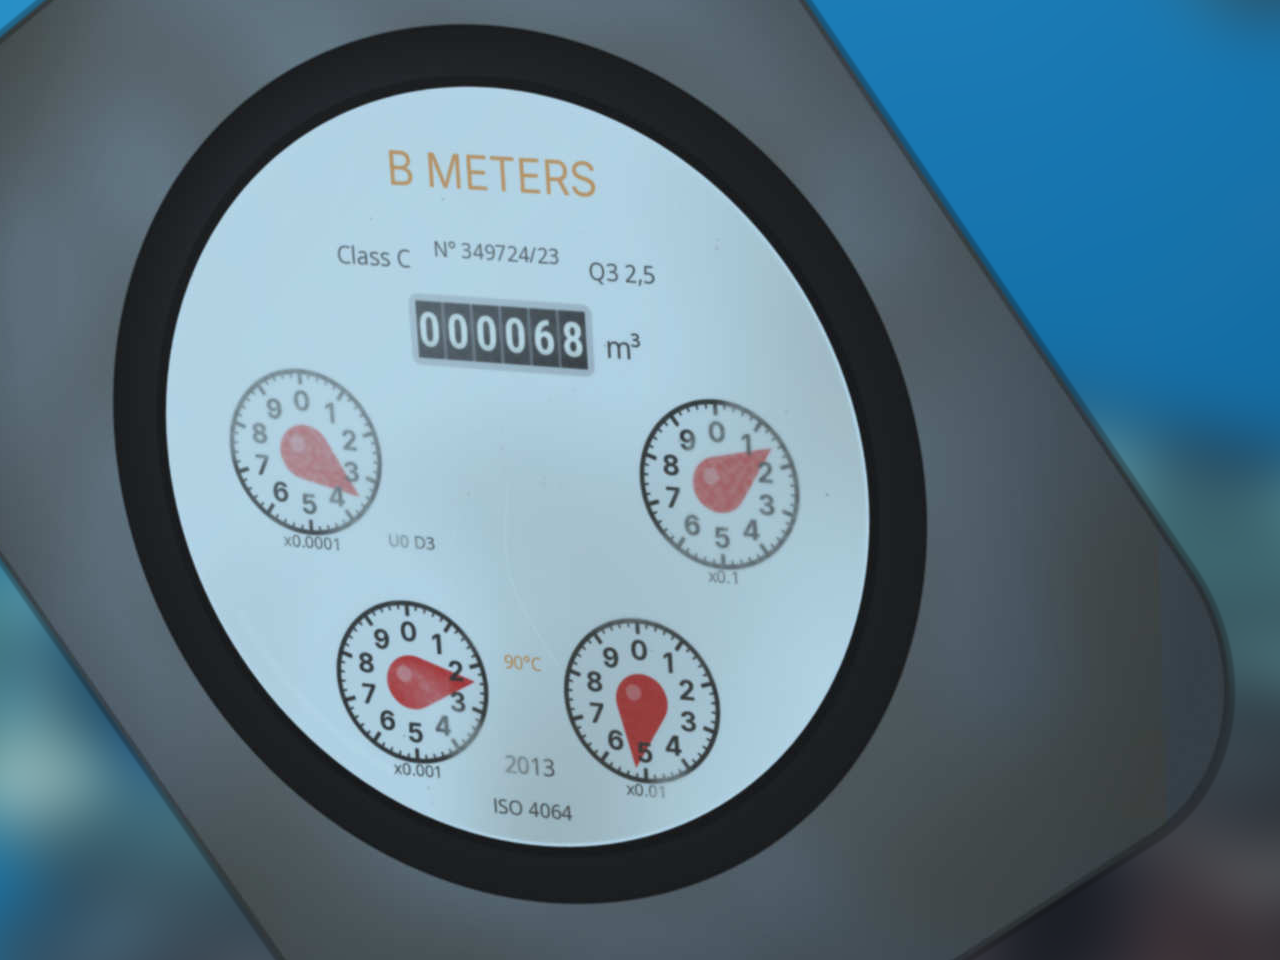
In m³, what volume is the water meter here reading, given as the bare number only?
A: 68.1523
